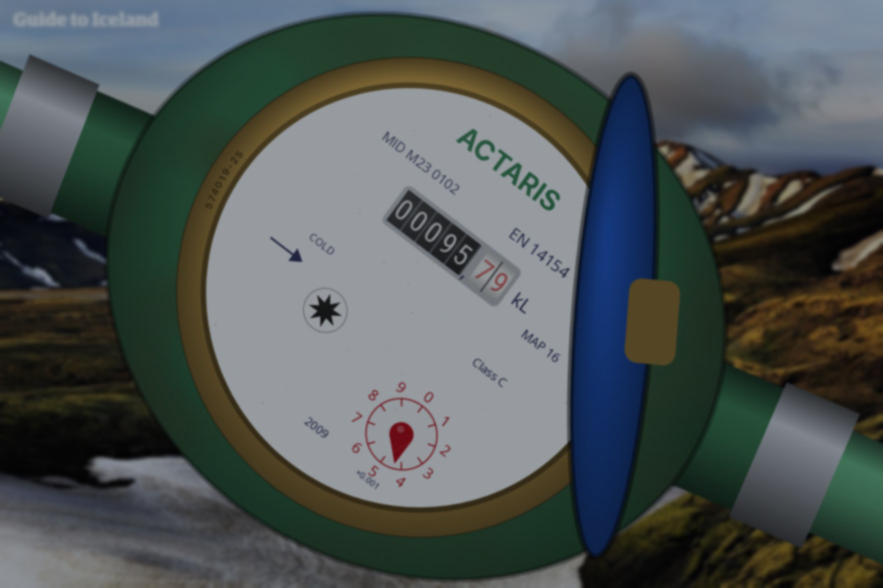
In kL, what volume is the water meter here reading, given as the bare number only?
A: 95.794
